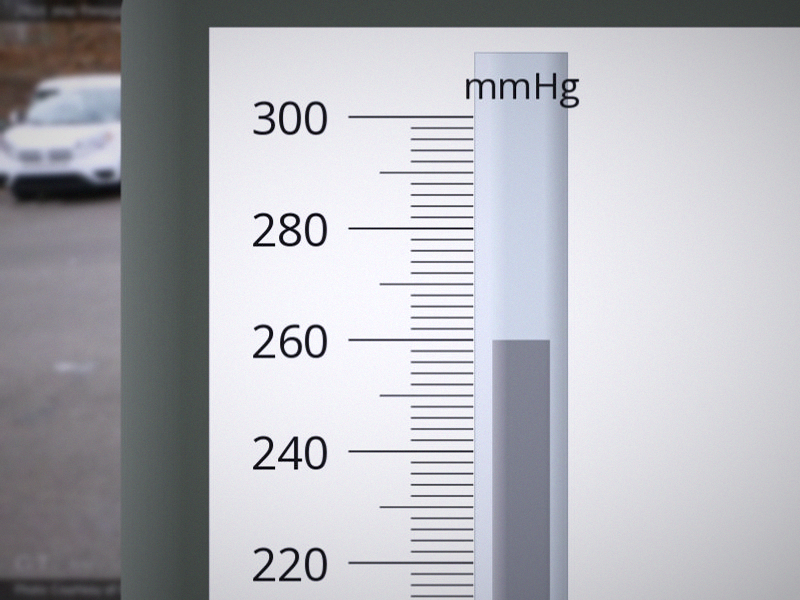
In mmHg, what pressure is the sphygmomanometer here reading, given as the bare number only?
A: 260
